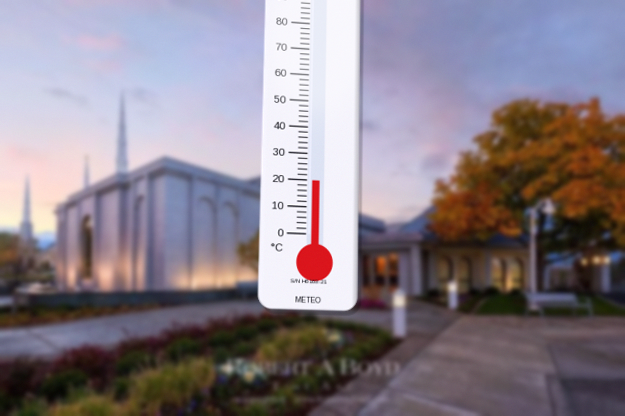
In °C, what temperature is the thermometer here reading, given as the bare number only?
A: 20
